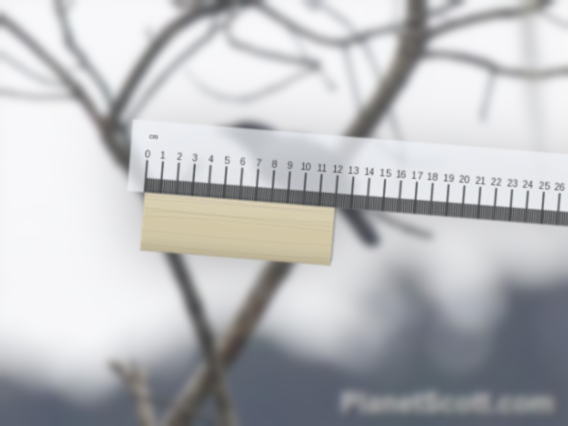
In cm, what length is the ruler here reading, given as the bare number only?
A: 12
